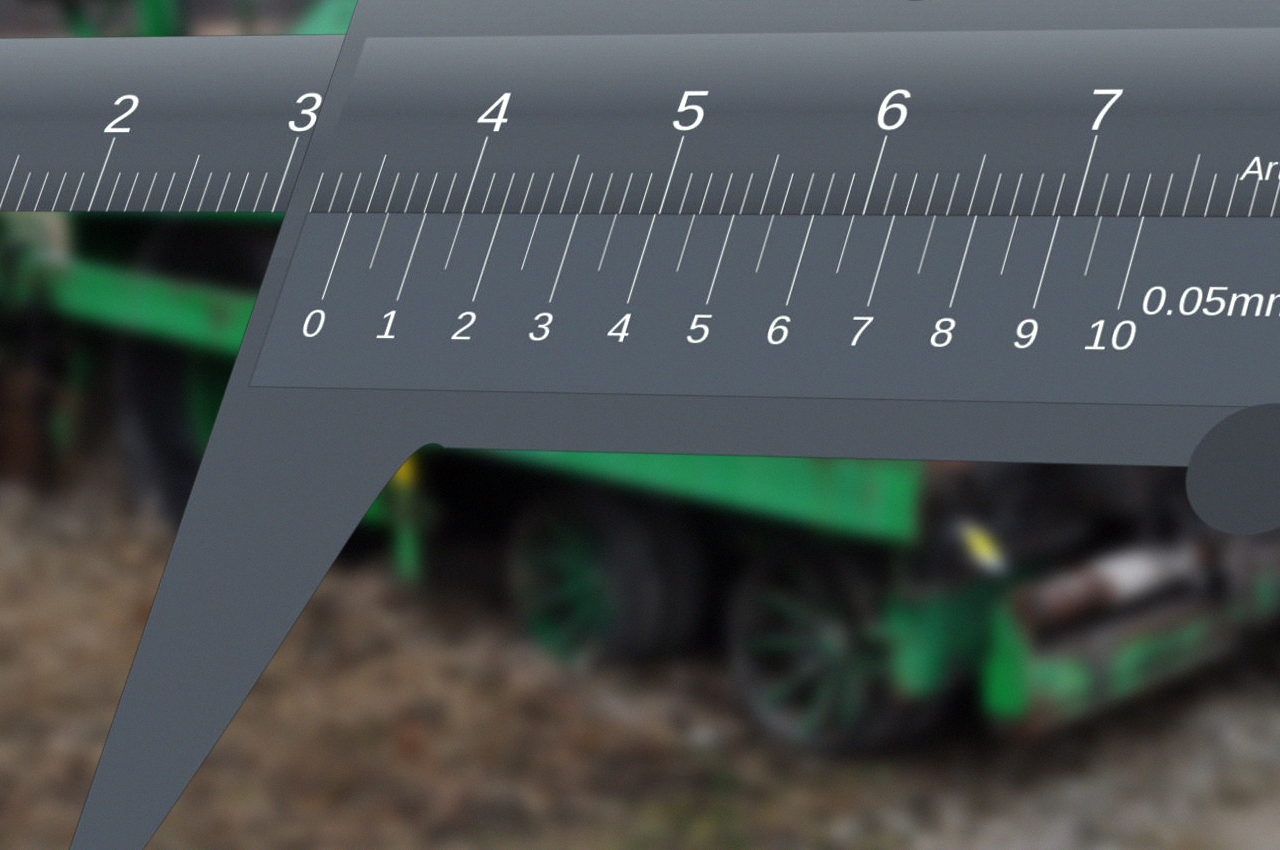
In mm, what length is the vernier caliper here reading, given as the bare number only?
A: 34.2
